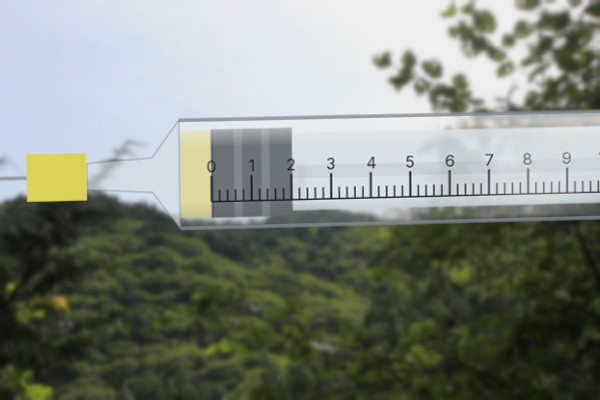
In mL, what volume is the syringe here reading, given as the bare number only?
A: 0
